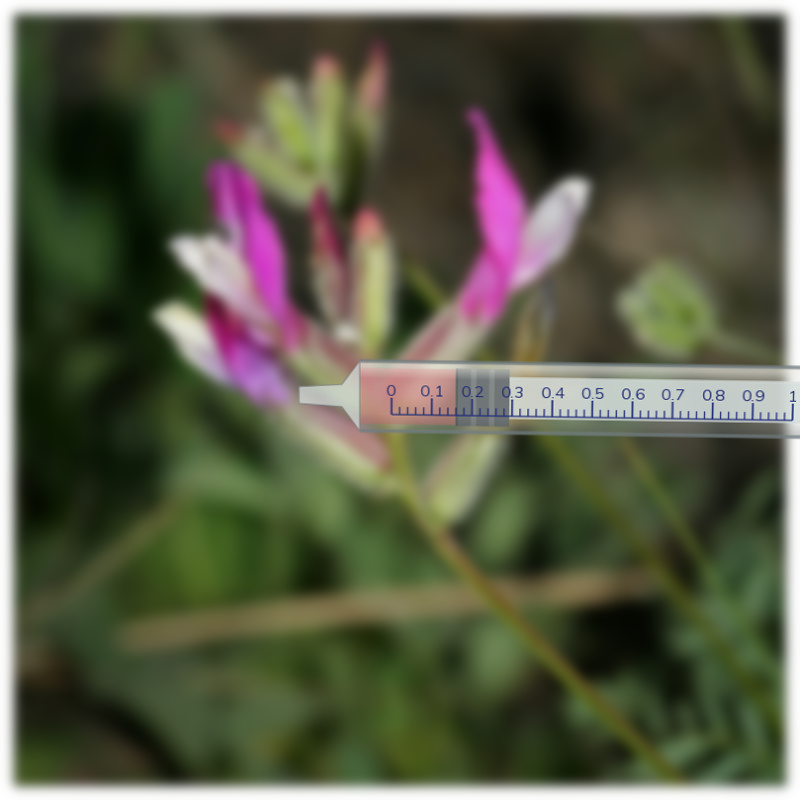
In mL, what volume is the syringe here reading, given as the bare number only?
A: 0.16
